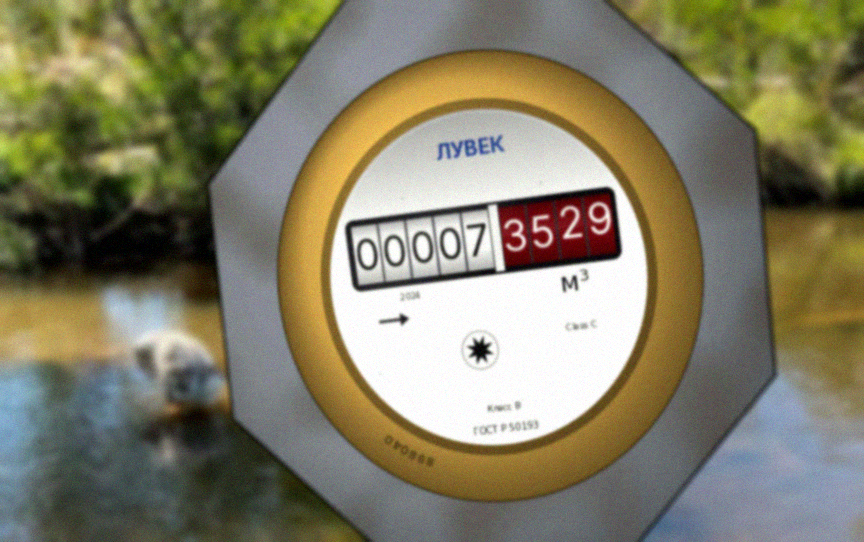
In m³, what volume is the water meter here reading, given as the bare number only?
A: 7.3529
